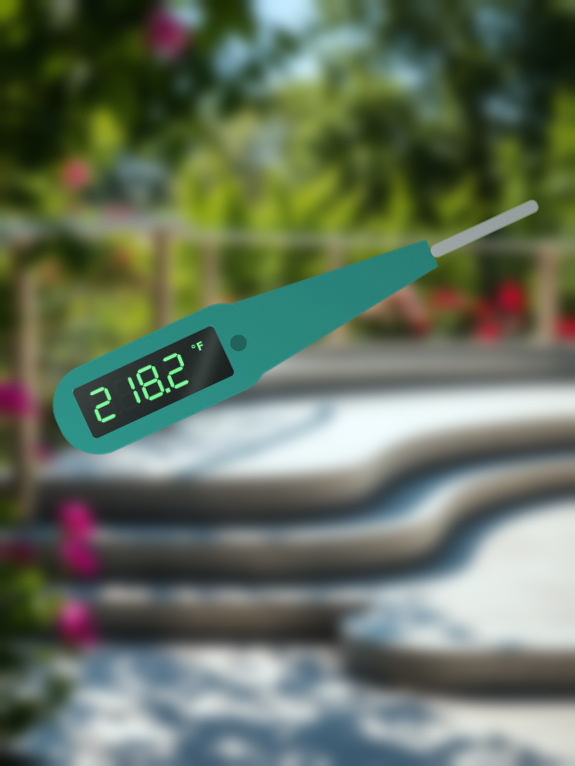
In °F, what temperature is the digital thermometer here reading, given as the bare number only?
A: 218.2
